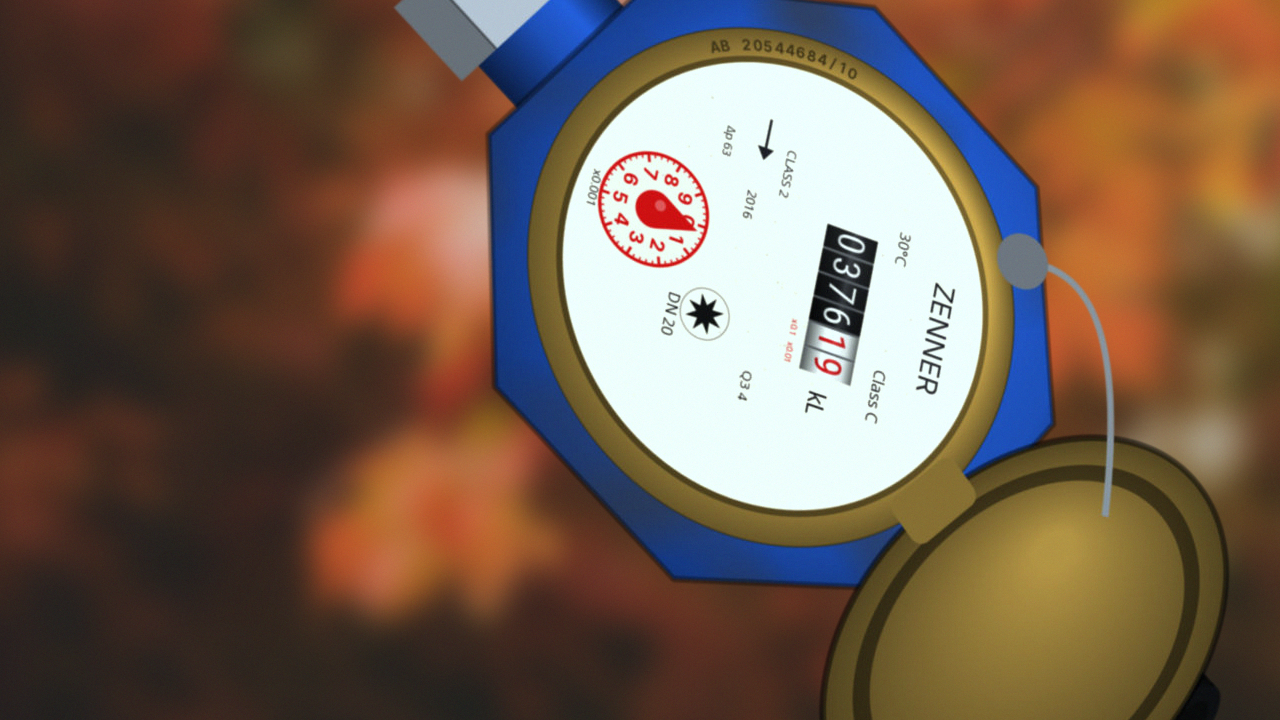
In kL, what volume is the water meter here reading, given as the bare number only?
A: 376.190
